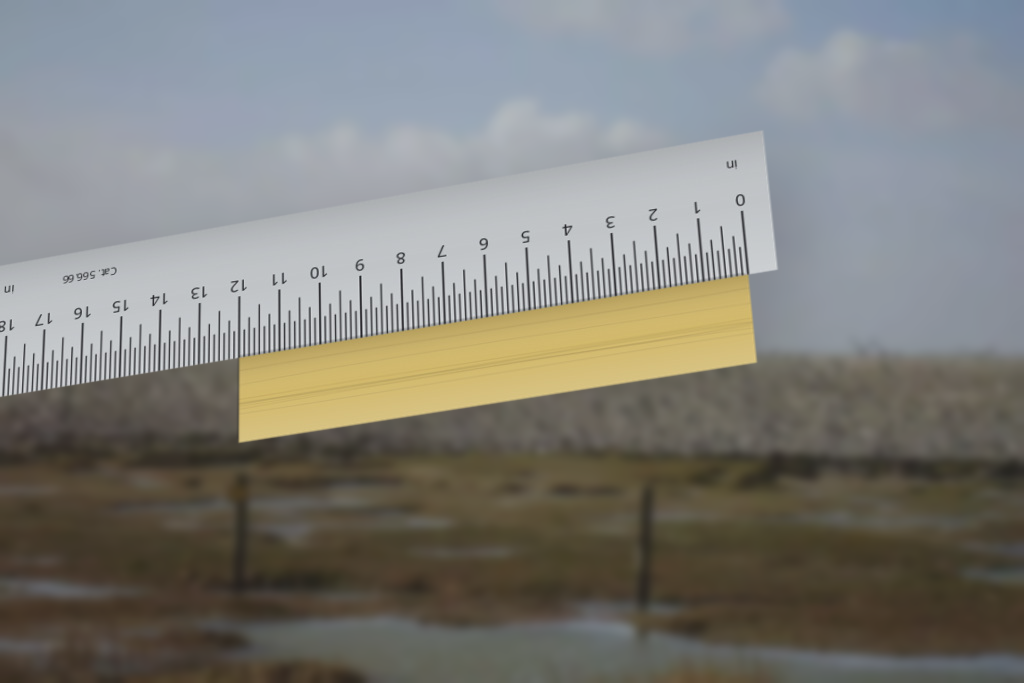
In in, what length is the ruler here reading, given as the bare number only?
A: 12
